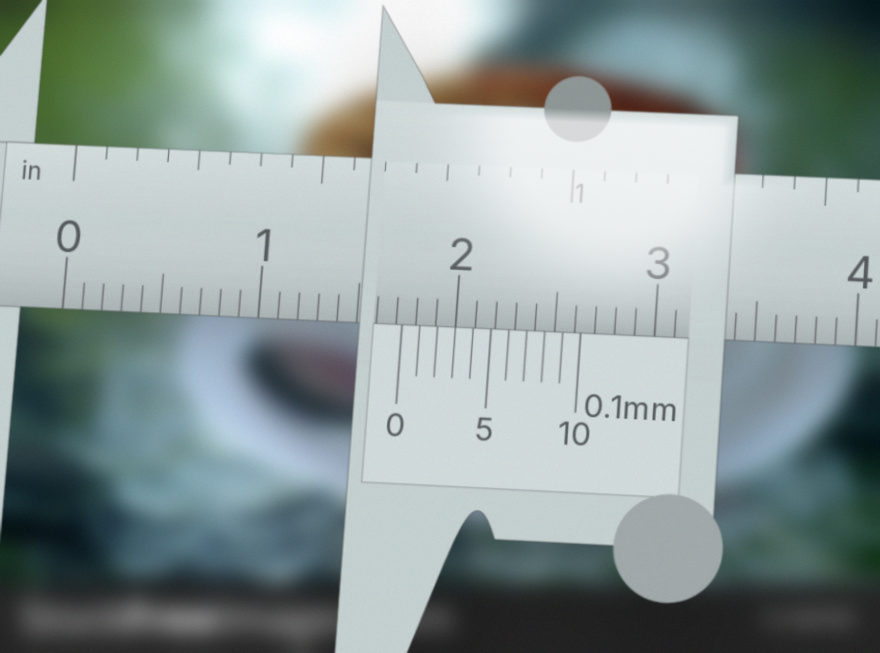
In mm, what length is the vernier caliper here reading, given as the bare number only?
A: 17.3
